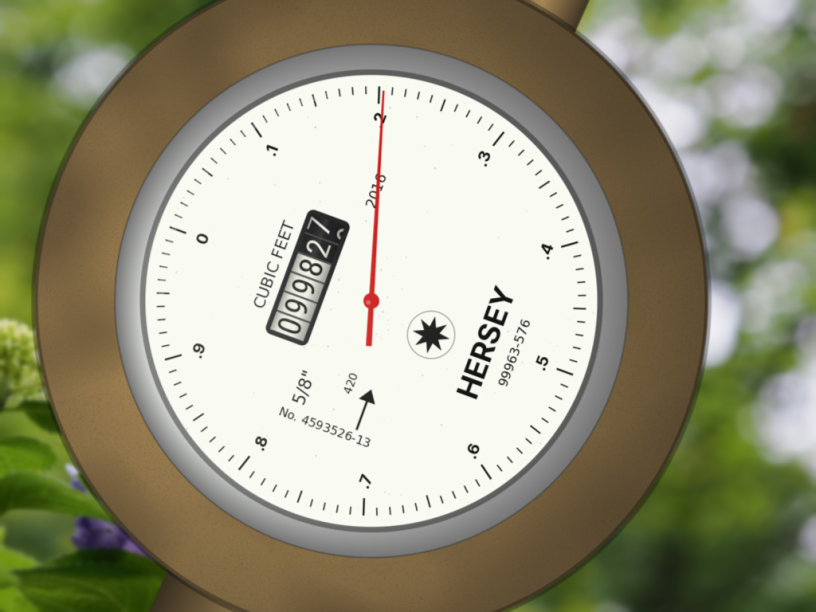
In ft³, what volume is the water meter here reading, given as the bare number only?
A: 99827.20
